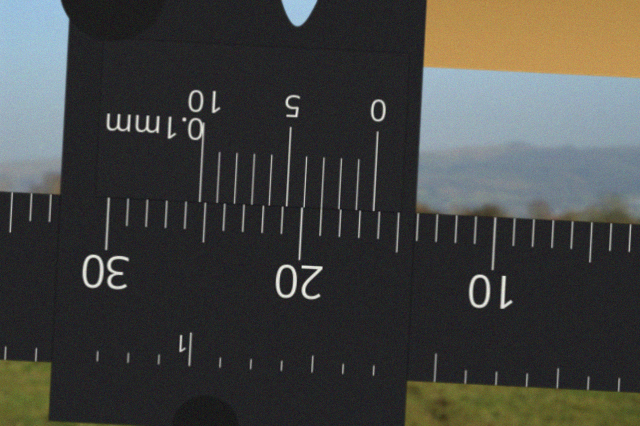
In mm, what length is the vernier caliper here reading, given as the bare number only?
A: 16.3
